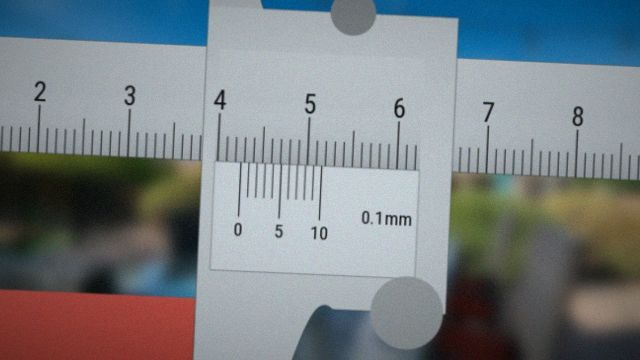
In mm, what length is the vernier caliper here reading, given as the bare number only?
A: 42.6
